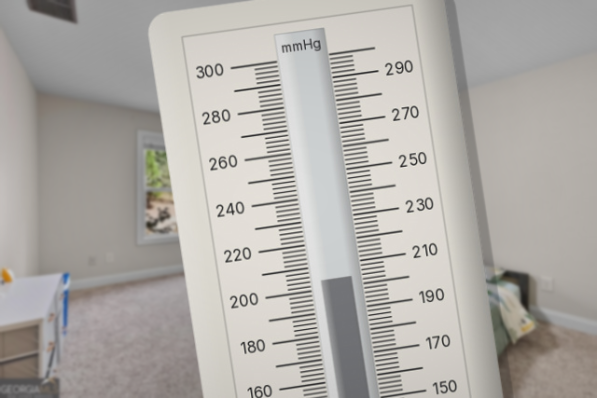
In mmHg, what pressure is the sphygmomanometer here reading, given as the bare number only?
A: 204
